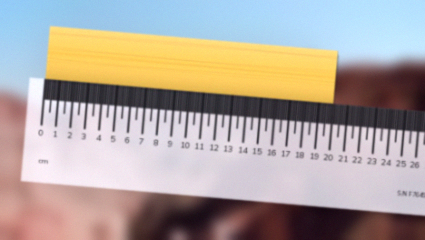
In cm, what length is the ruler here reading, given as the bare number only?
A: 20
